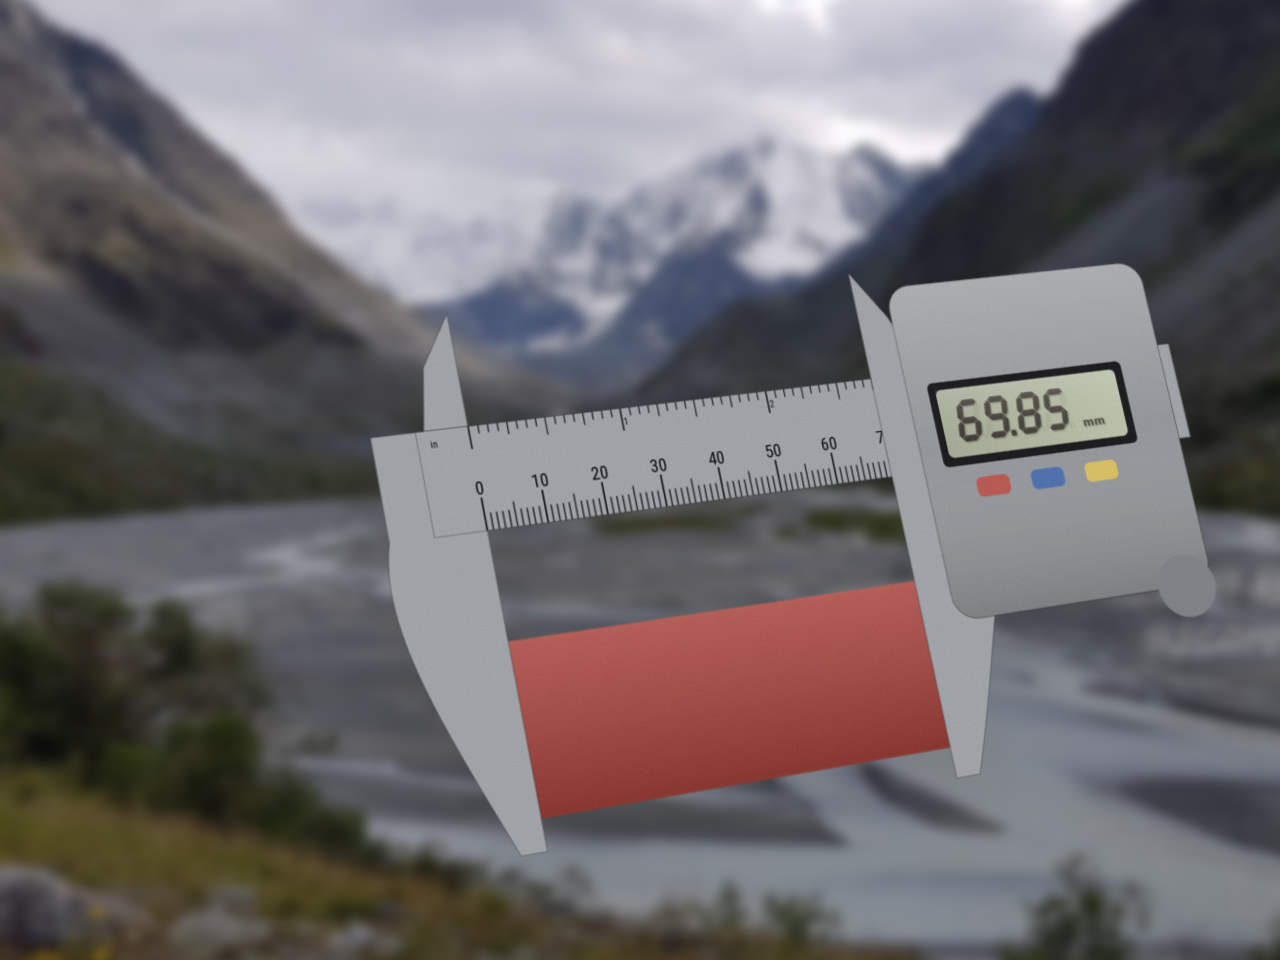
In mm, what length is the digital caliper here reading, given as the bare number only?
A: 69.85
